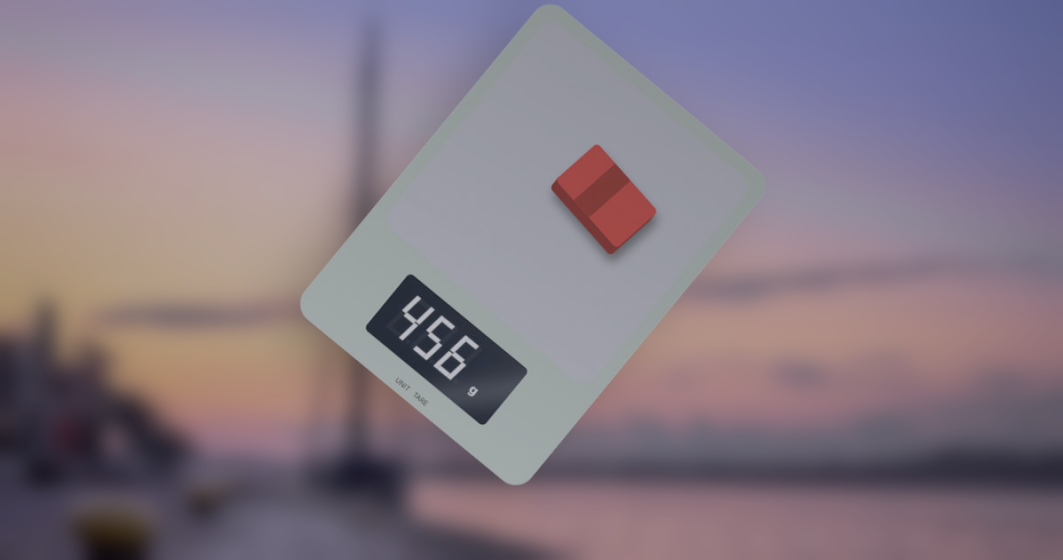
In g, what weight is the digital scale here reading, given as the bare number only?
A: 456
